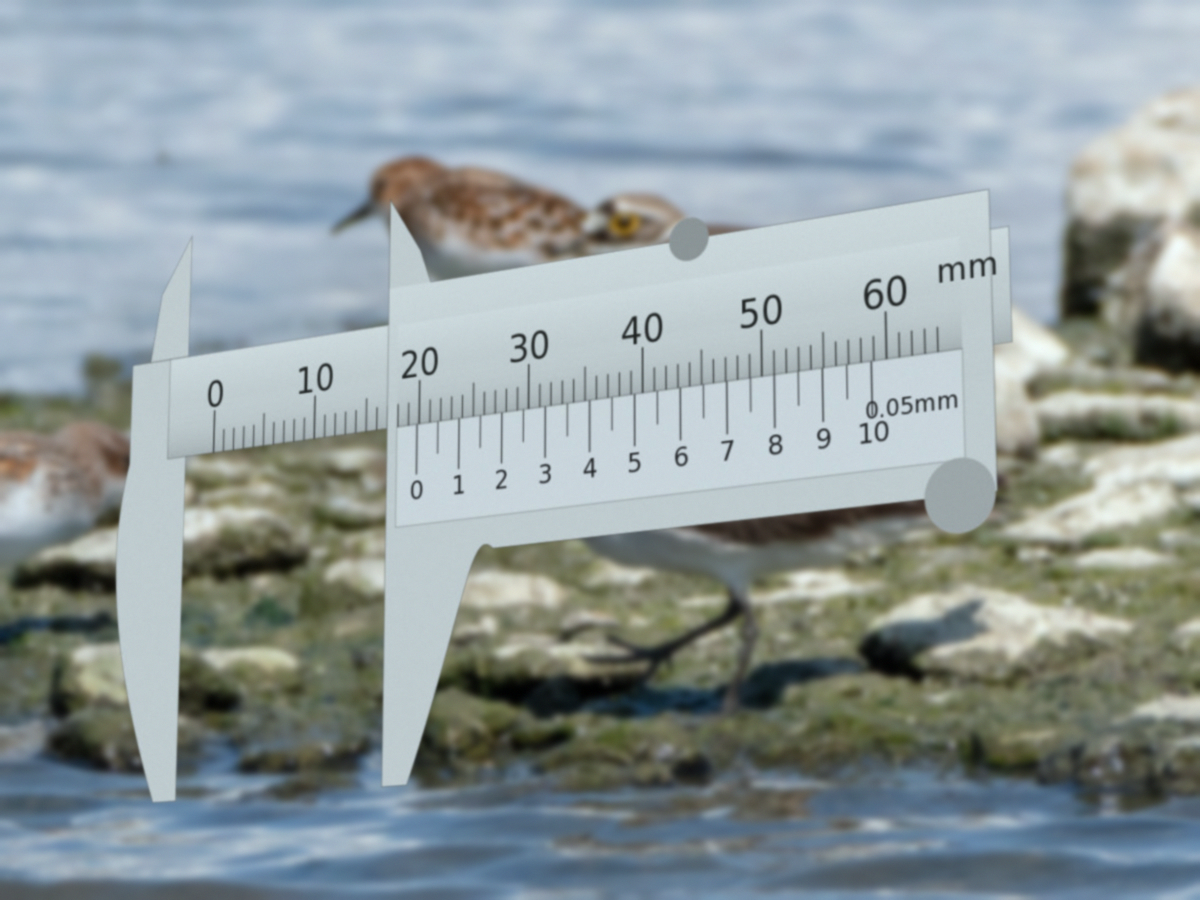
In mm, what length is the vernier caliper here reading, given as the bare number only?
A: 19.8
